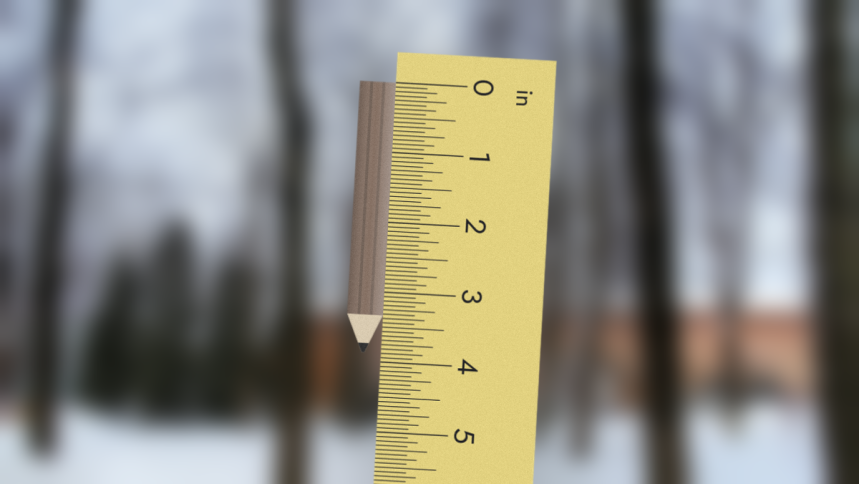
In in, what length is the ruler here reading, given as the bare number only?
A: 3.875
